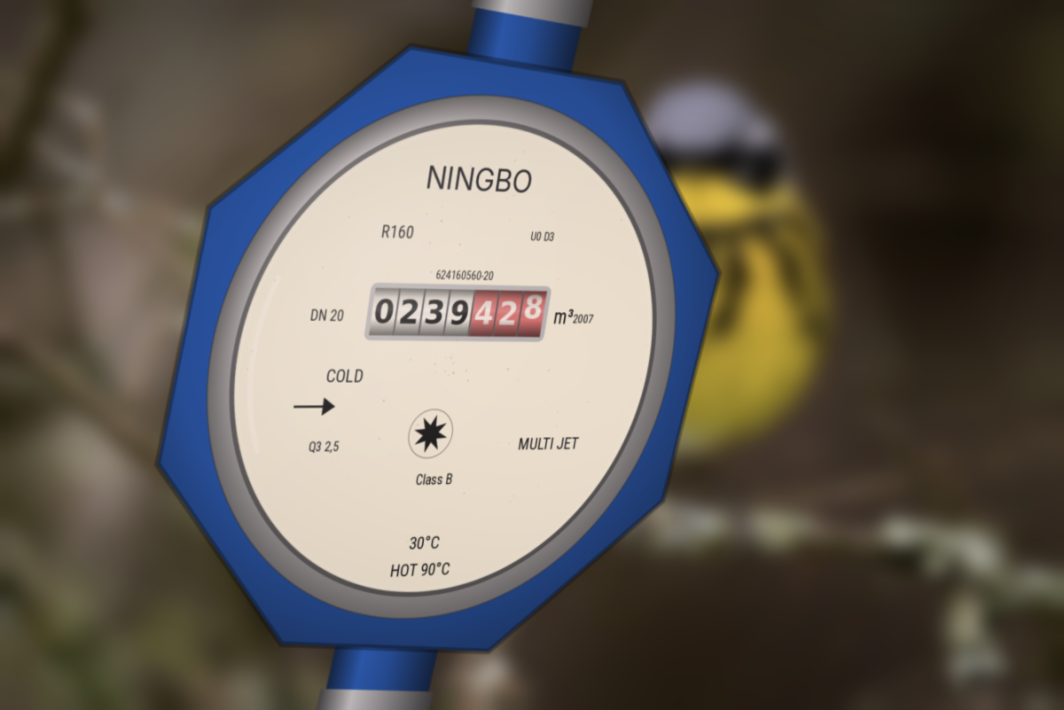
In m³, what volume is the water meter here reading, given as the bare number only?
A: 239.428
